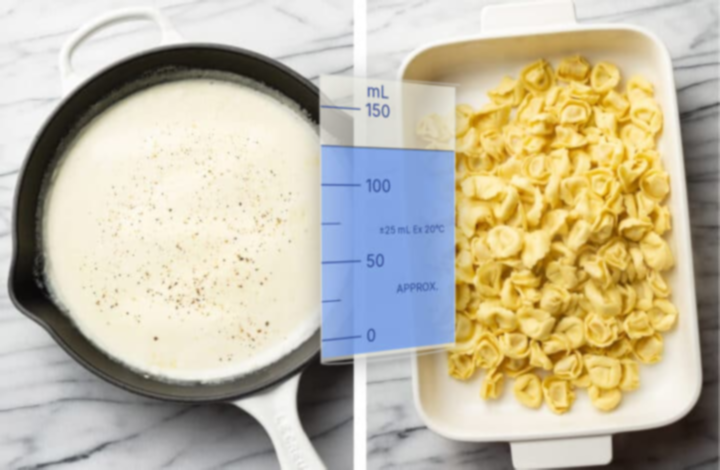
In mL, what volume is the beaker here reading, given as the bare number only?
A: 125
